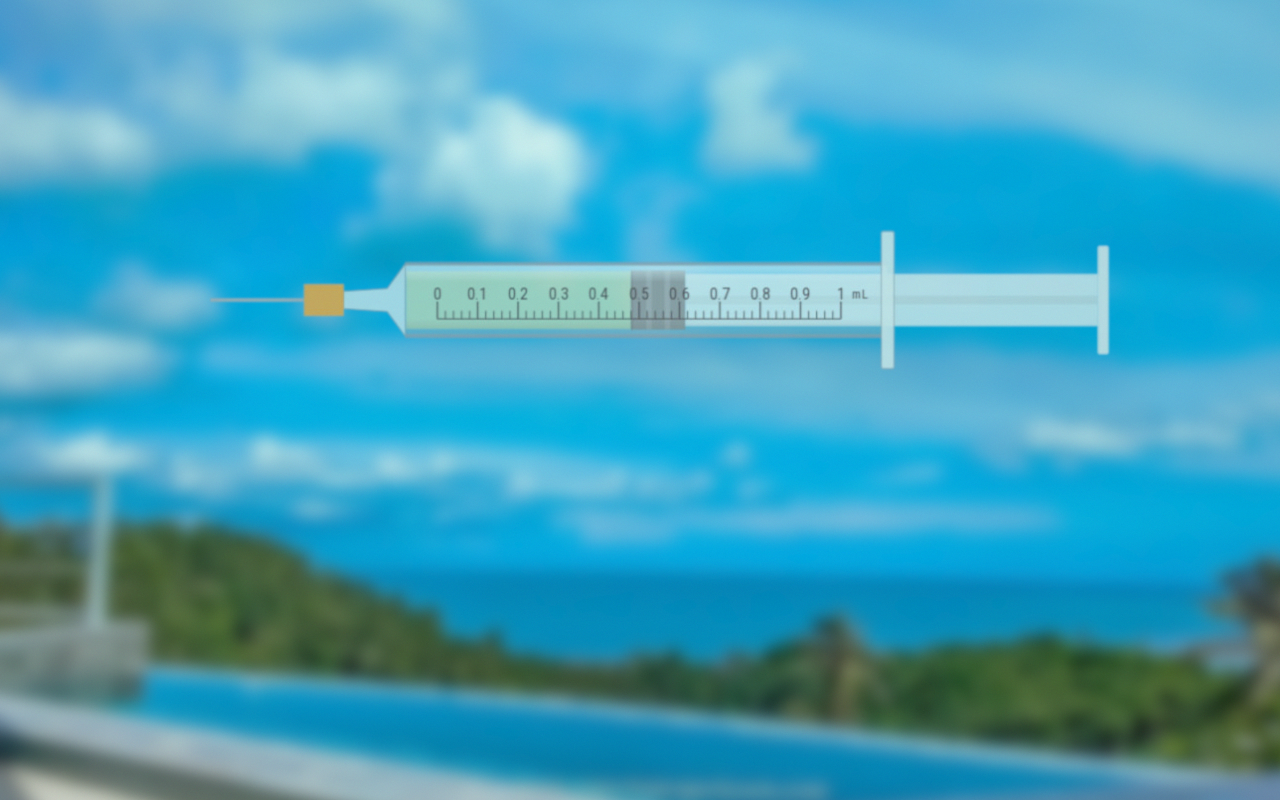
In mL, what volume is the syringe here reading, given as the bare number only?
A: 0.48
